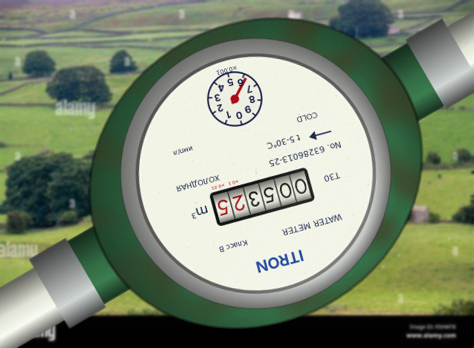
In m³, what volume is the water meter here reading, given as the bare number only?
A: 53.256
